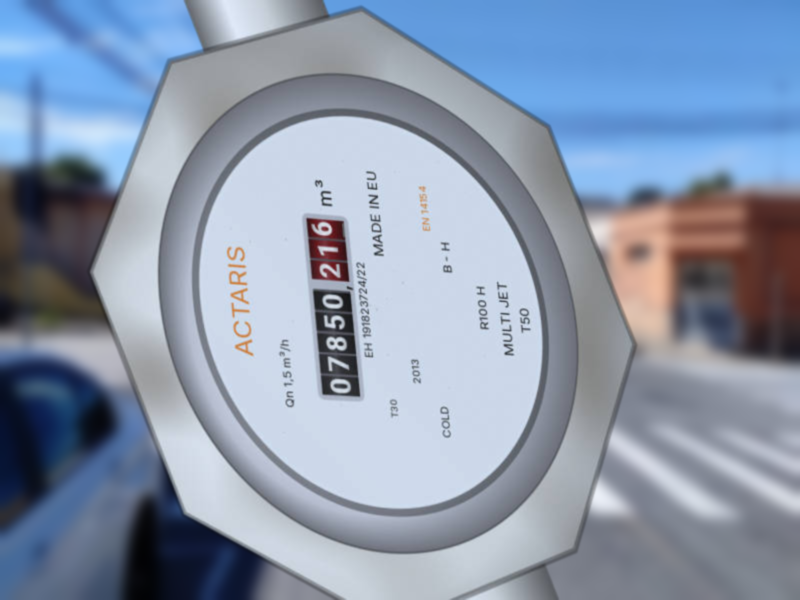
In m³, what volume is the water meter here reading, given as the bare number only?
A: 7850.216
